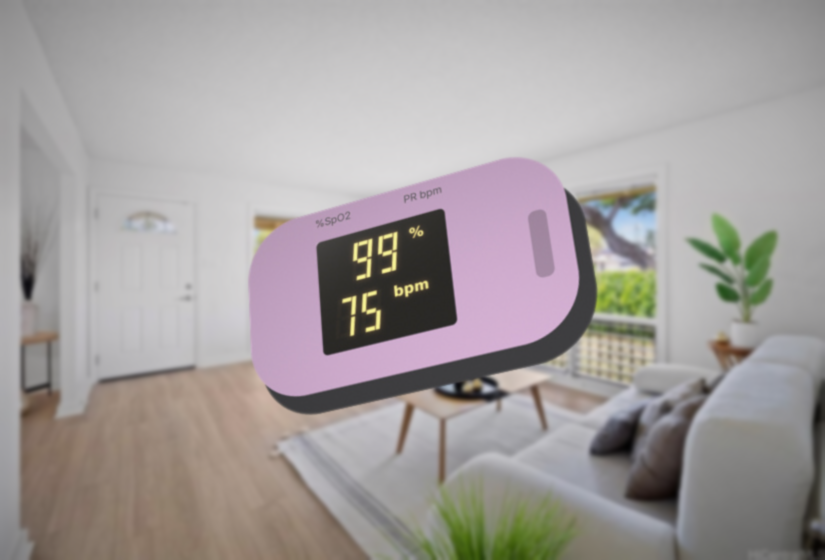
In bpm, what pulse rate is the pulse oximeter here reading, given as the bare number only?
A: 75
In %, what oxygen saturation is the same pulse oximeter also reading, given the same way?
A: 99
